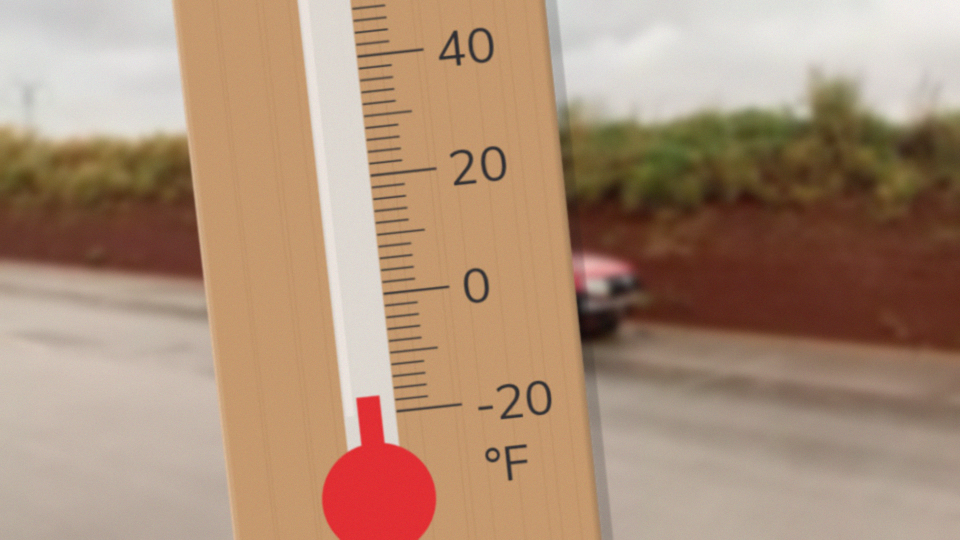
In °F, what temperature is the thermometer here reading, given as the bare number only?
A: -17
